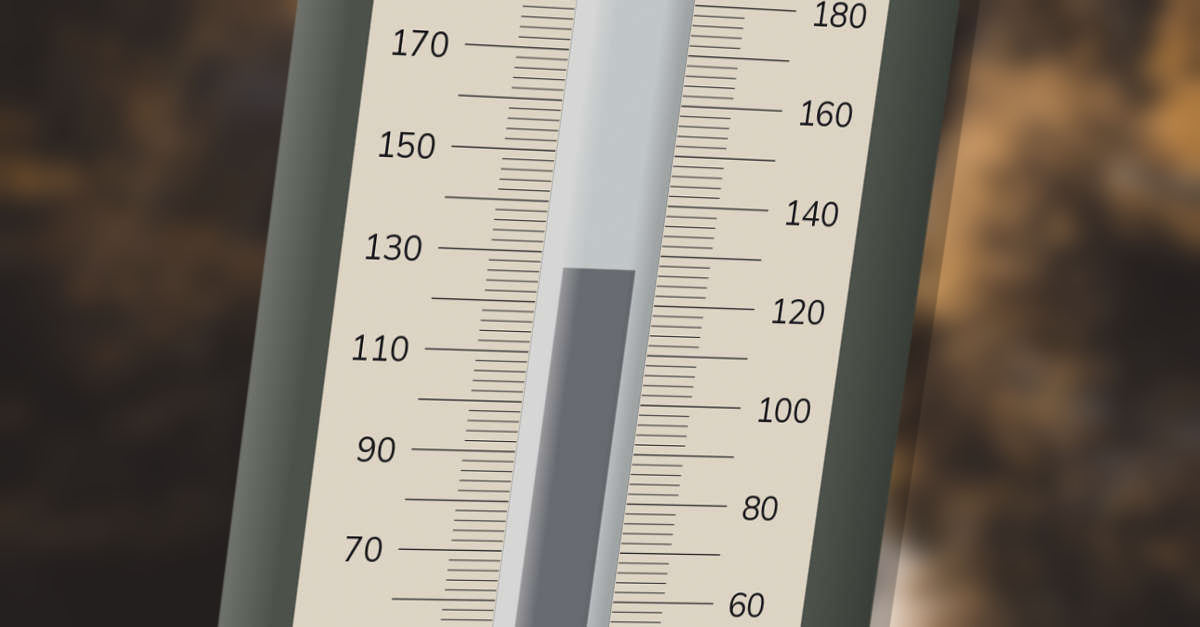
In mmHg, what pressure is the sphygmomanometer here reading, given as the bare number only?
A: 127
